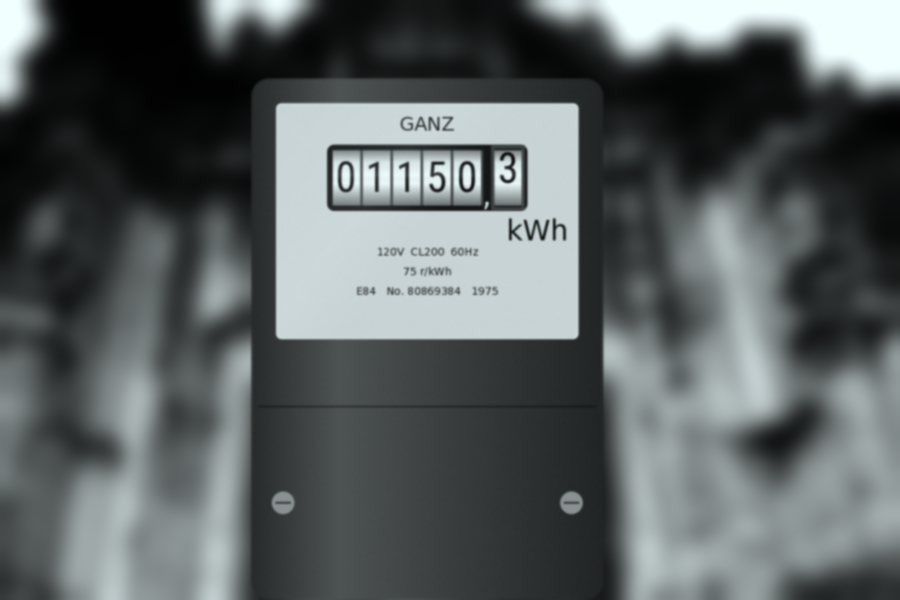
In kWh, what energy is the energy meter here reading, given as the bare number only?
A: 1150.3
